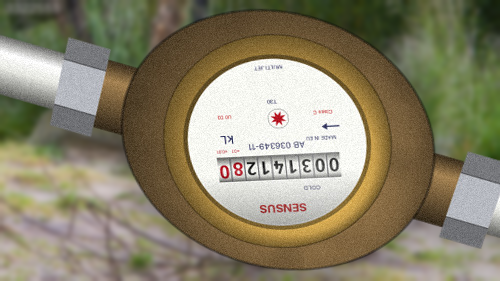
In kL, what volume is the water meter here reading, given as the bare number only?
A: 31412.80
